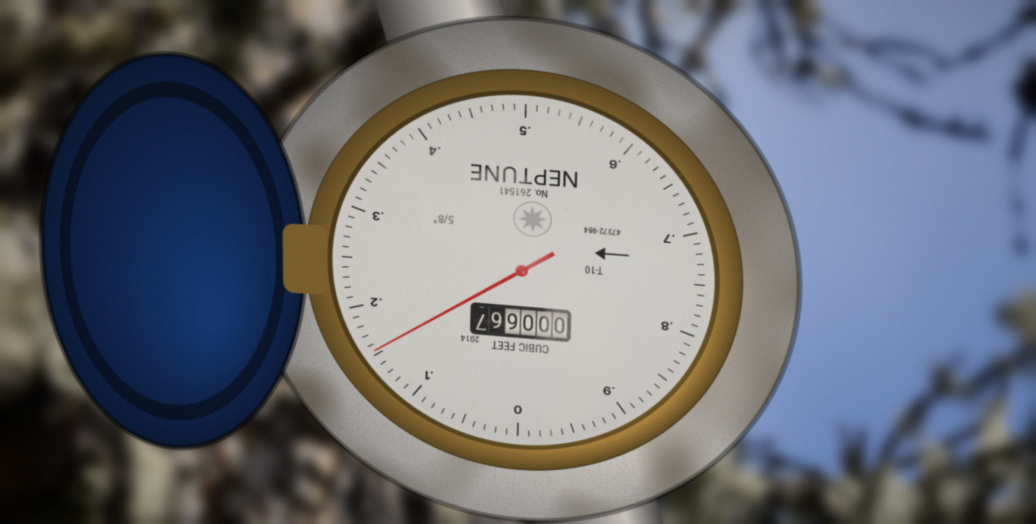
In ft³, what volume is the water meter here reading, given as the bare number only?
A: 667.15
